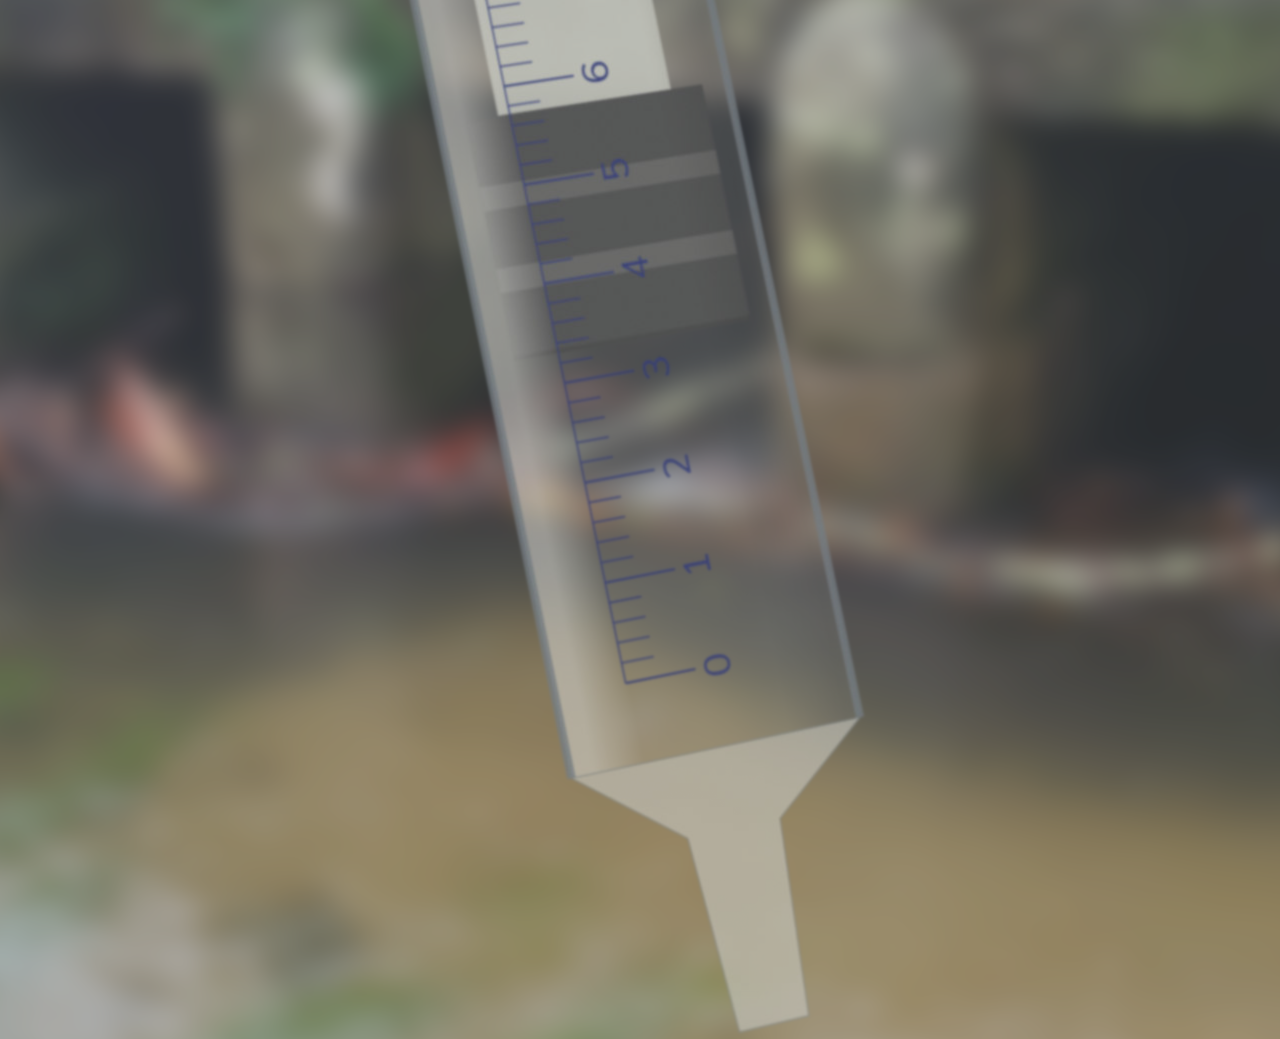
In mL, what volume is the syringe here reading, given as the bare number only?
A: 3.3
